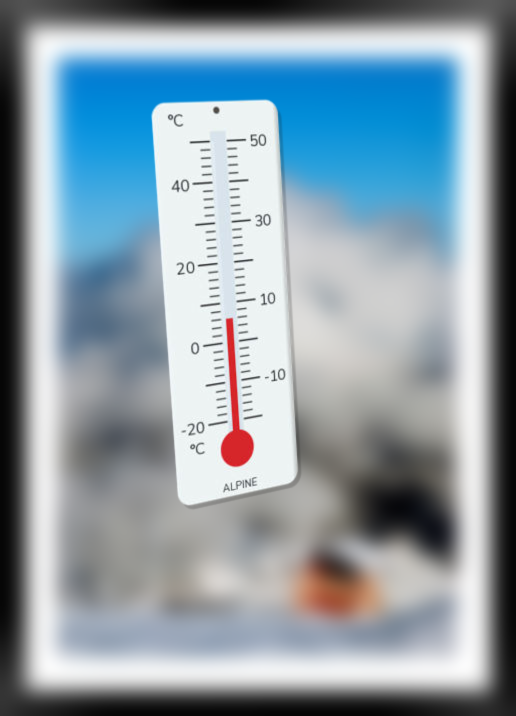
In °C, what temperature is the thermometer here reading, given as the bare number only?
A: 6
